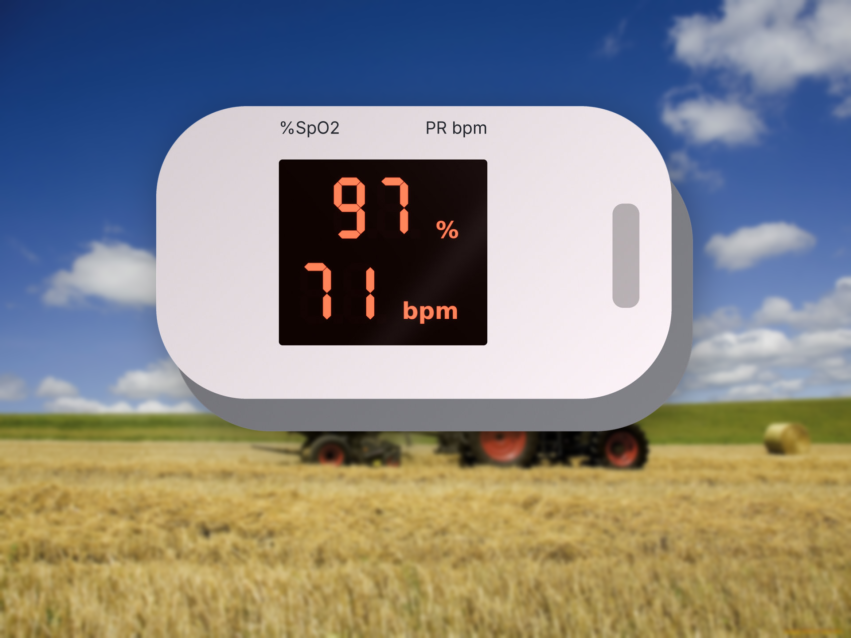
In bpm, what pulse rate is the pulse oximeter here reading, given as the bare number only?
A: 71
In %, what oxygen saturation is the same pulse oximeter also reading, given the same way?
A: 97
